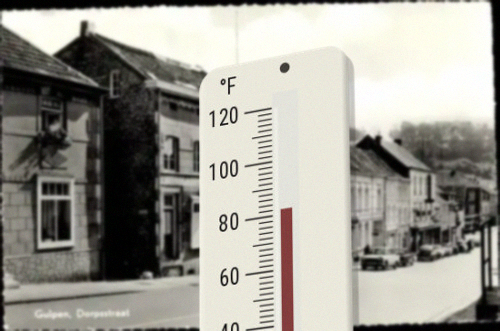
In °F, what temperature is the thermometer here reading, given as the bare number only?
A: 82
